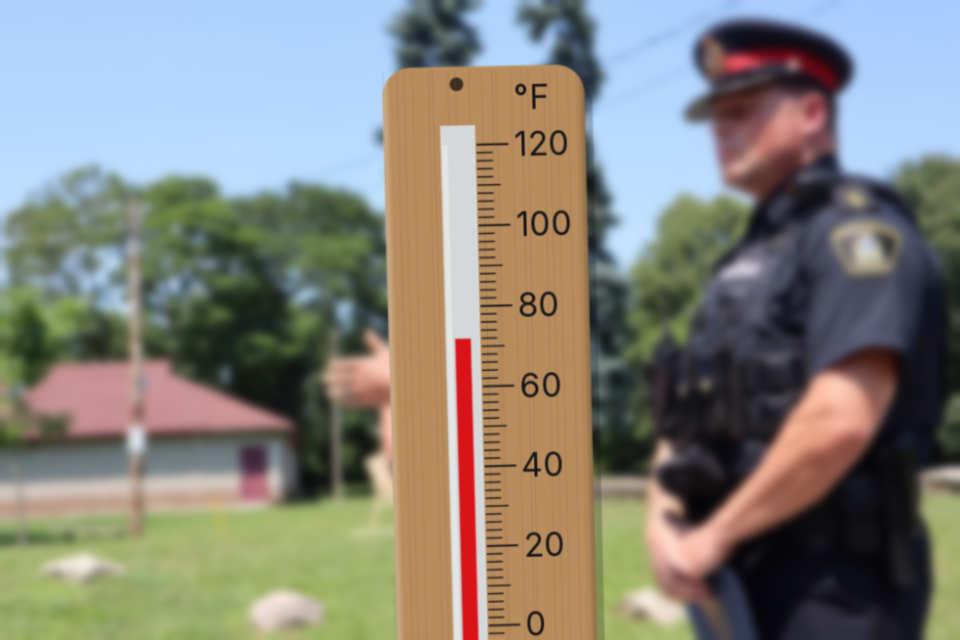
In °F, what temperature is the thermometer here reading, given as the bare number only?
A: 72
